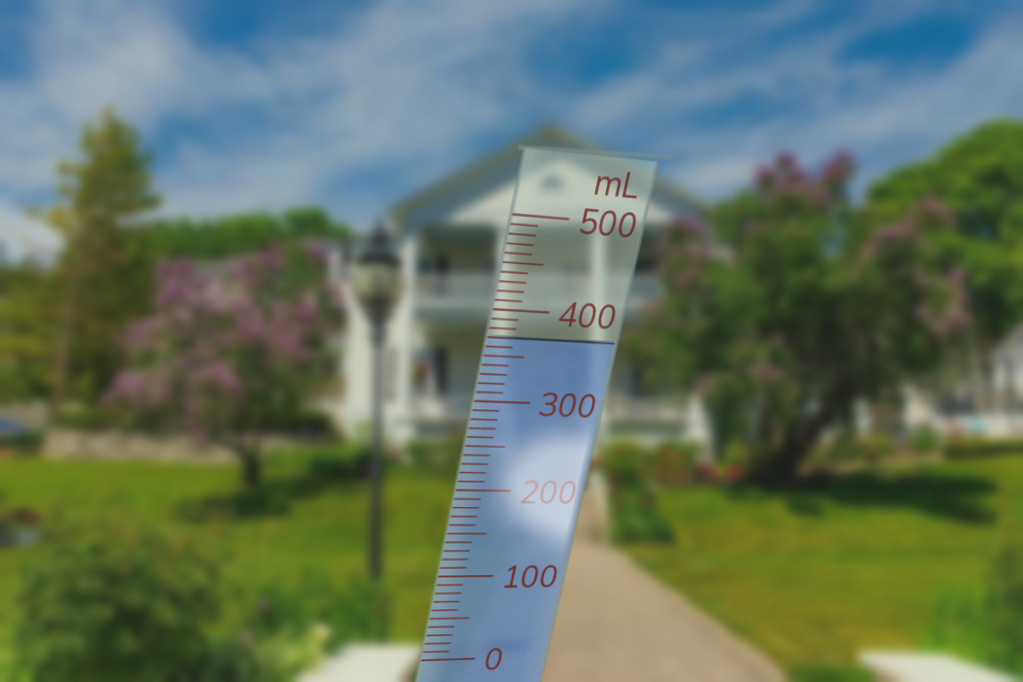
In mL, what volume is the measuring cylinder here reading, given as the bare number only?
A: 370
